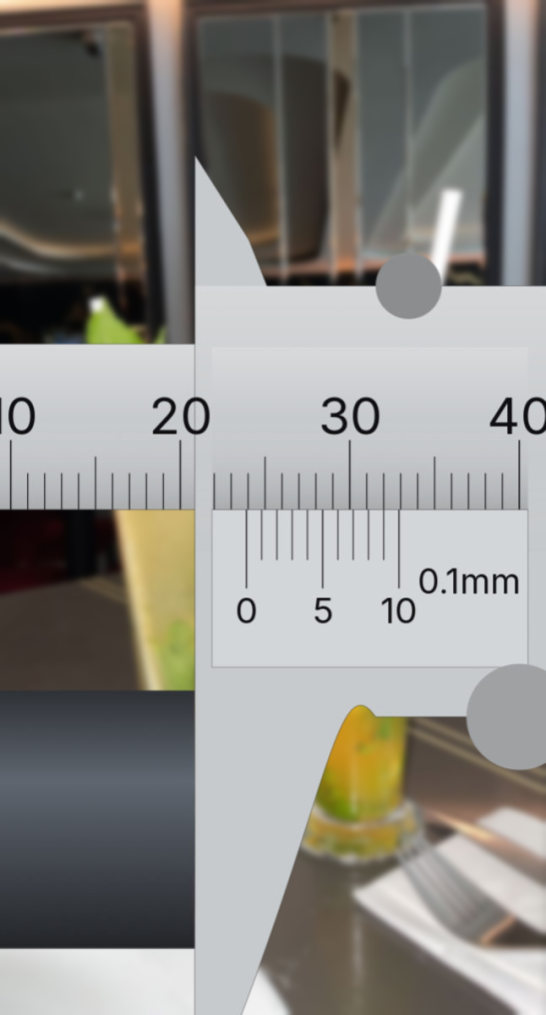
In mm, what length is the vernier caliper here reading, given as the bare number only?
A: 23.9
